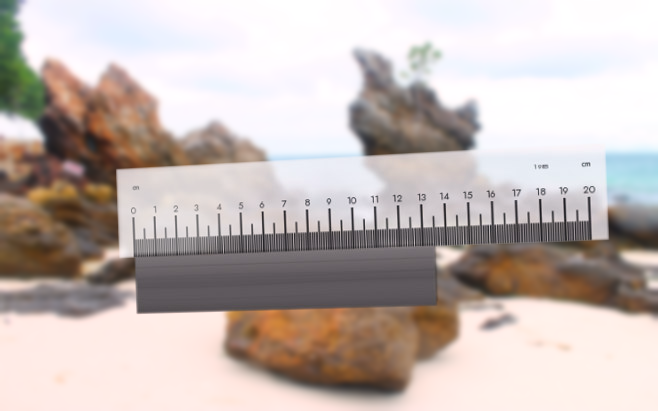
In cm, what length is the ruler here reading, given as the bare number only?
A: 13.5
